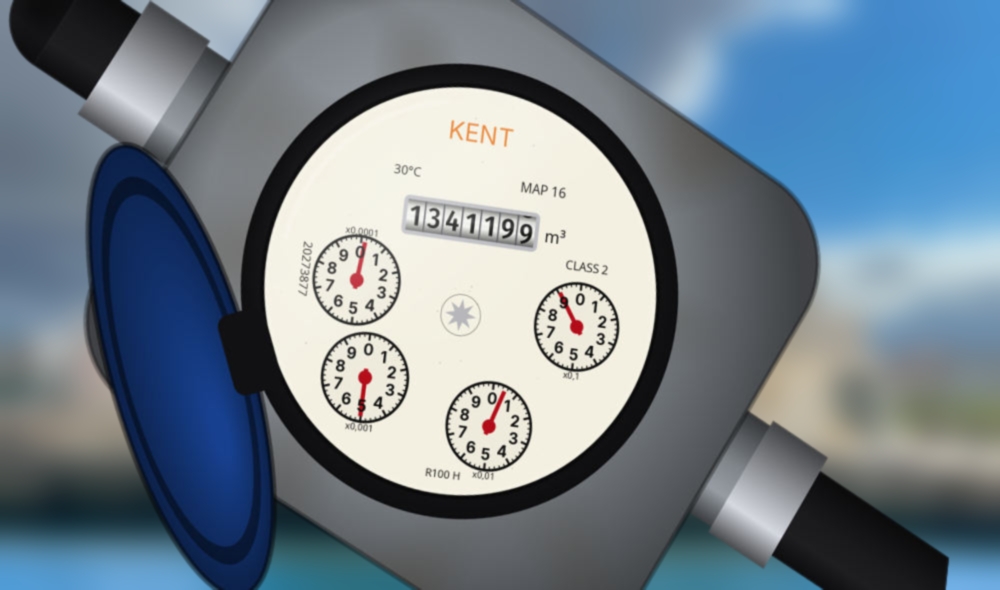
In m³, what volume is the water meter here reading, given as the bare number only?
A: 1341198.9050
